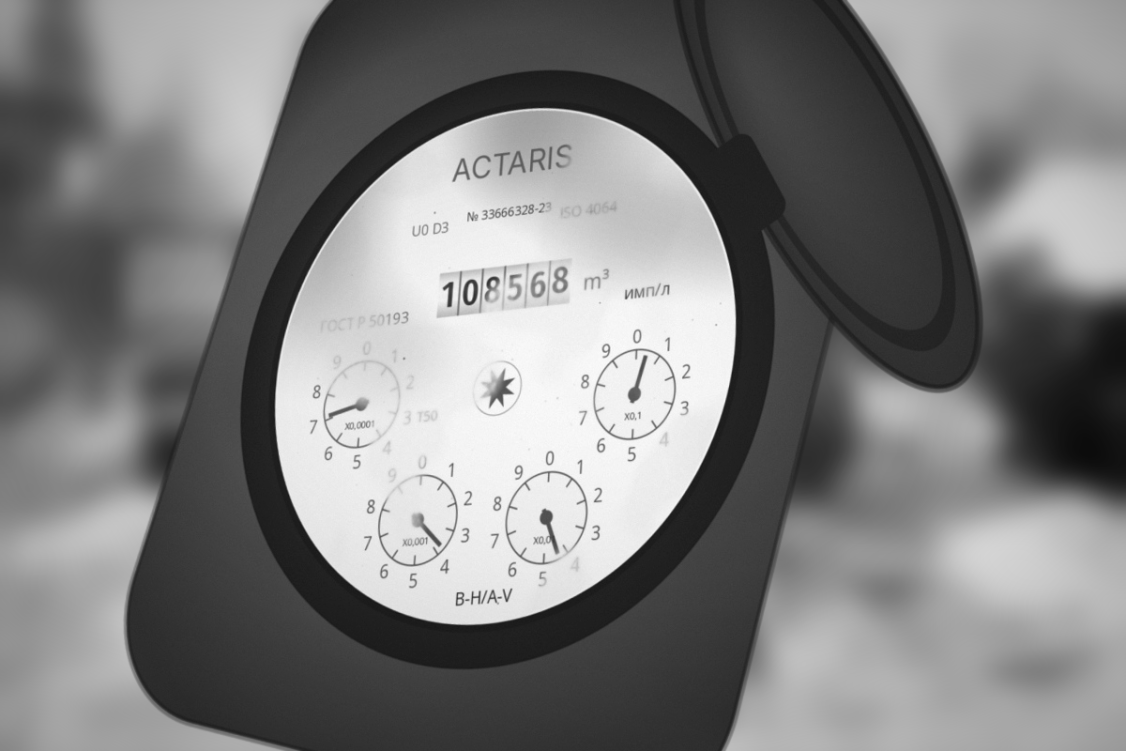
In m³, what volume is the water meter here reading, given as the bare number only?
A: 108568.0437
